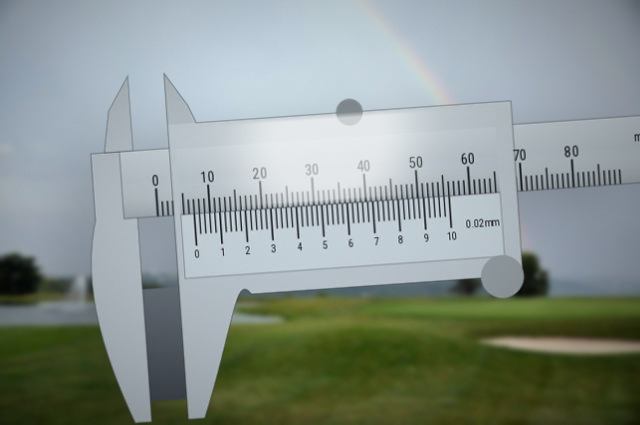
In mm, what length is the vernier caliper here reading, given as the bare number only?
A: 7.0
